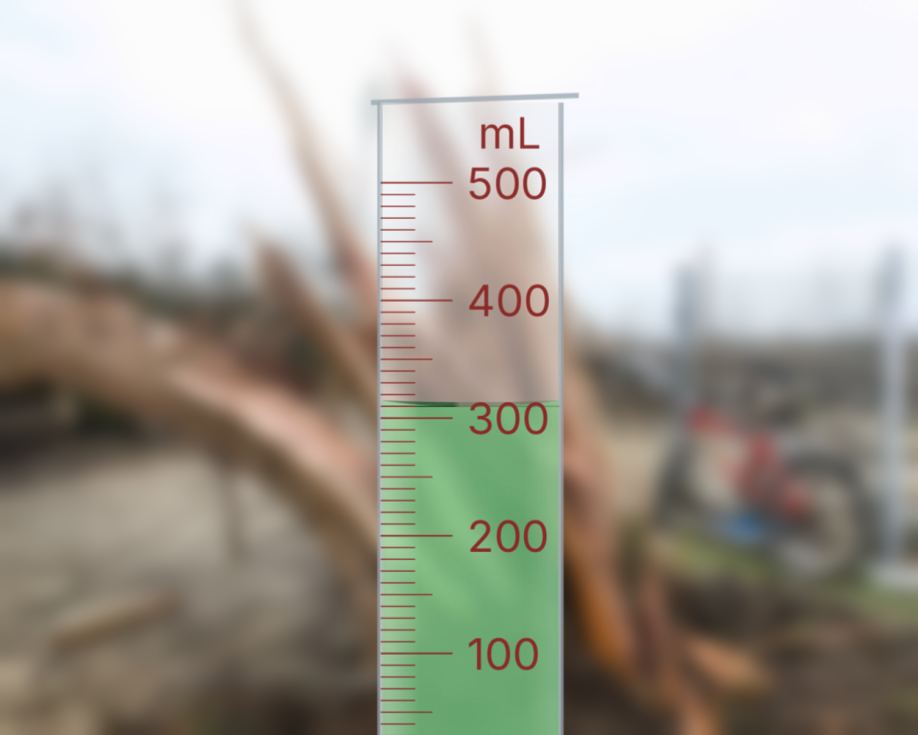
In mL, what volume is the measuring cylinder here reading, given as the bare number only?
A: 310
